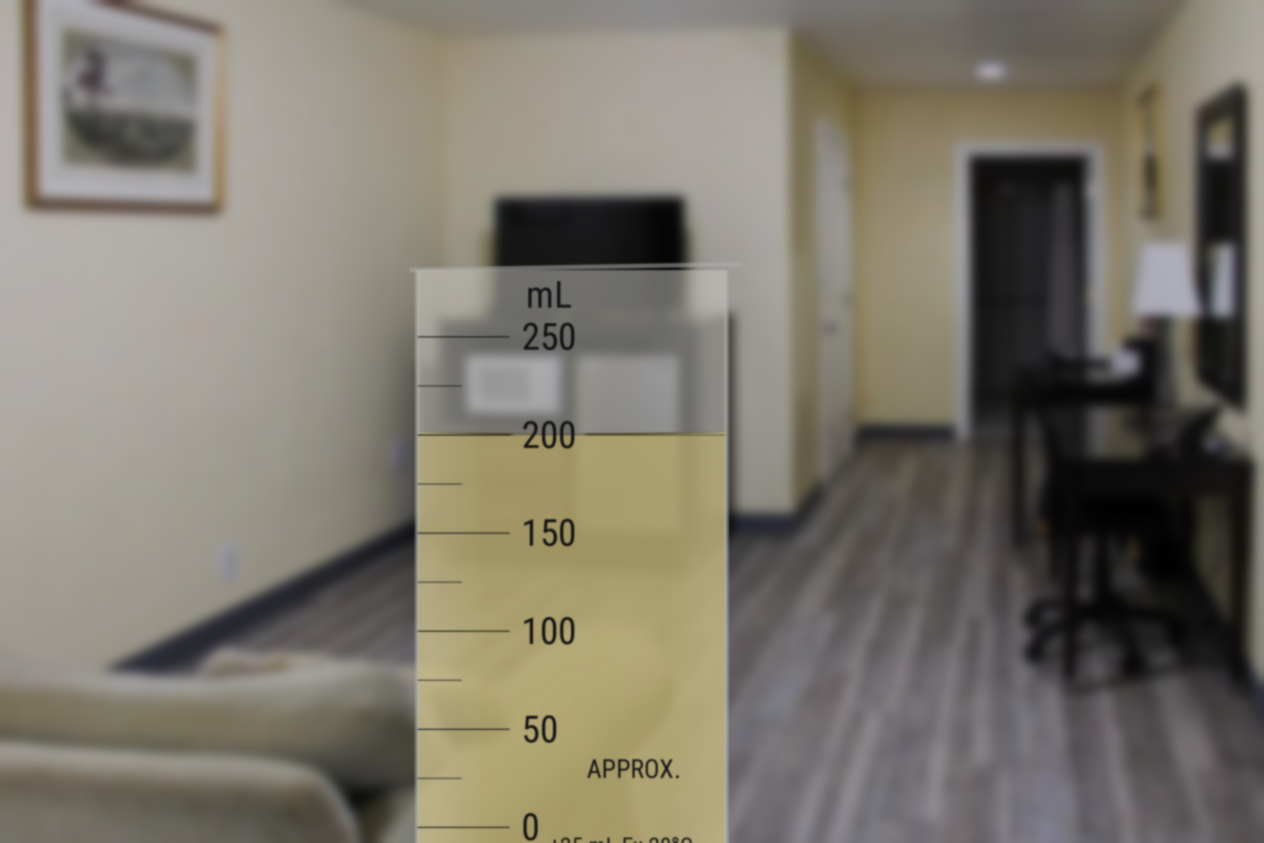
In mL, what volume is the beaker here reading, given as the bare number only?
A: 200
